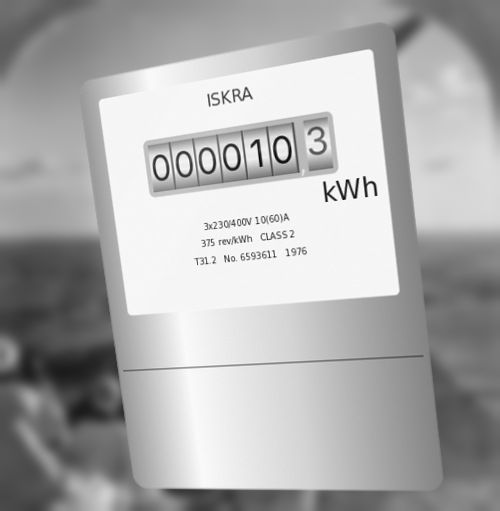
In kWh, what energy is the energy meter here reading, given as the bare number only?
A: 10.3
